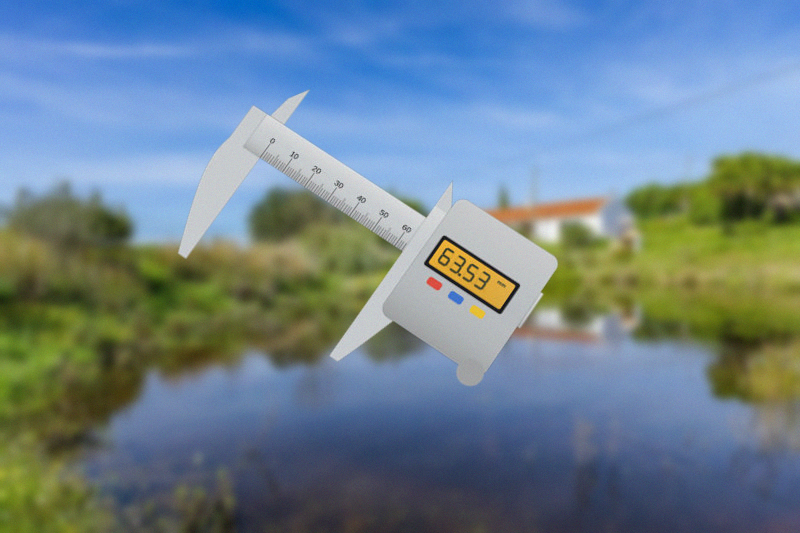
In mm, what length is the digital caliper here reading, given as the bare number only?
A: 63.53
